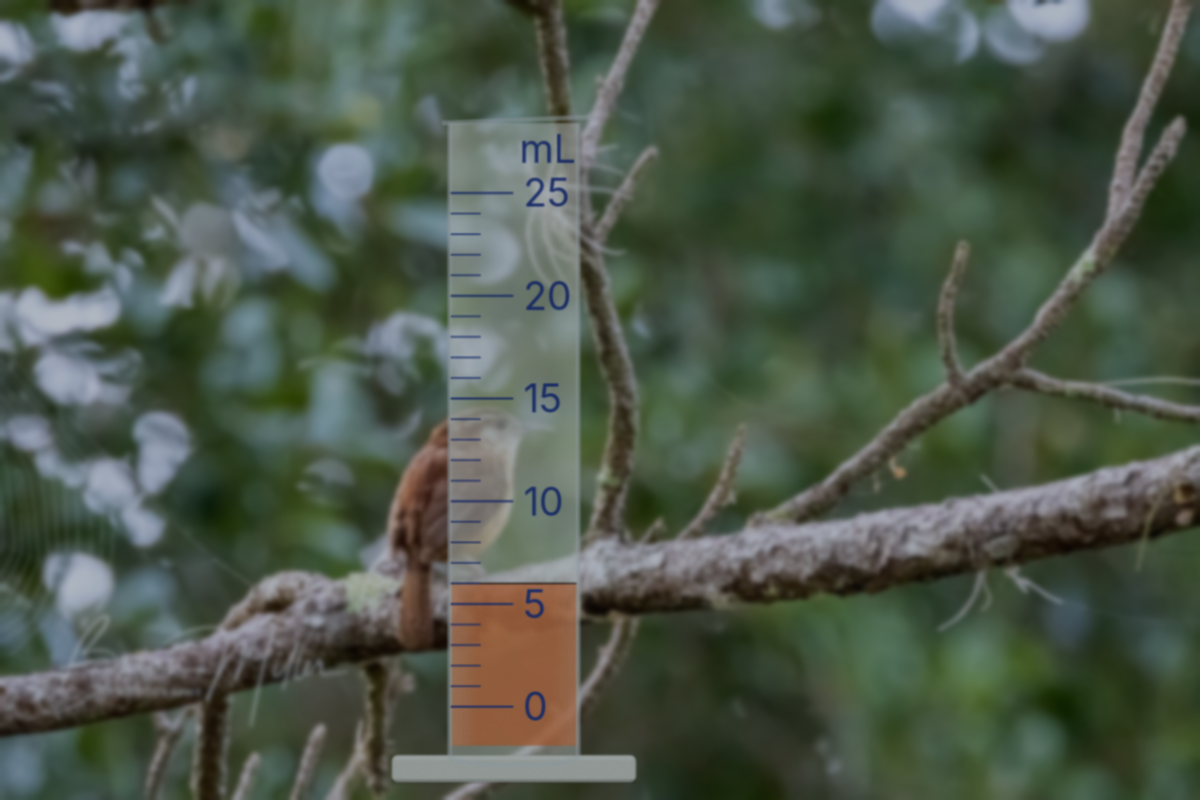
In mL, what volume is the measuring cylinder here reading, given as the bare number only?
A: 6
